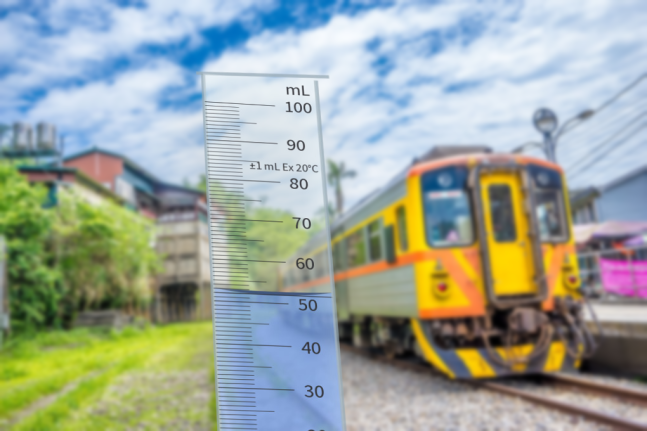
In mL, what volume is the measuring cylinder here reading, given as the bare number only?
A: 52
